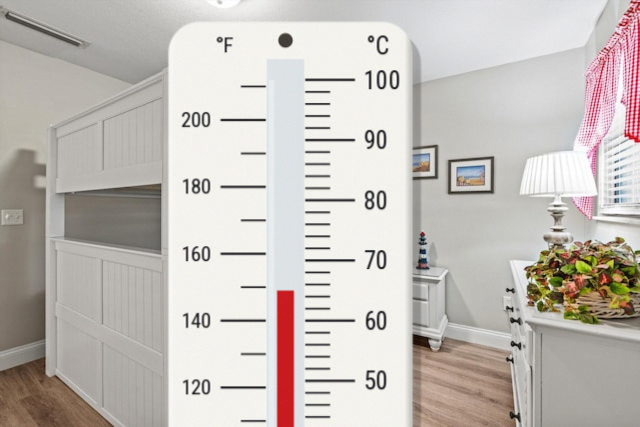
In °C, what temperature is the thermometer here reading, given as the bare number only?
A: 65
